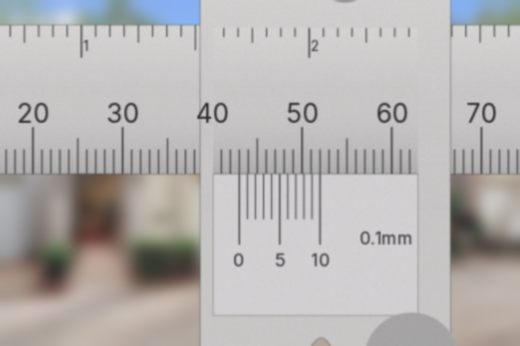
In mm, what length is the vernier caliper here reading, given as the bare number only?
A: 43.0
